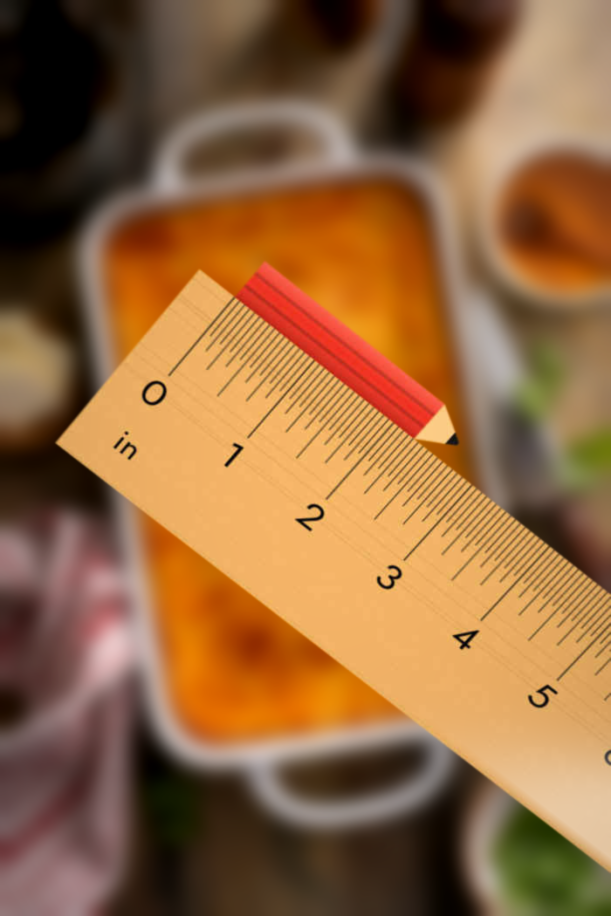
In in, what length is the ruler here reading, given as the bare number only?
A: 2.625
